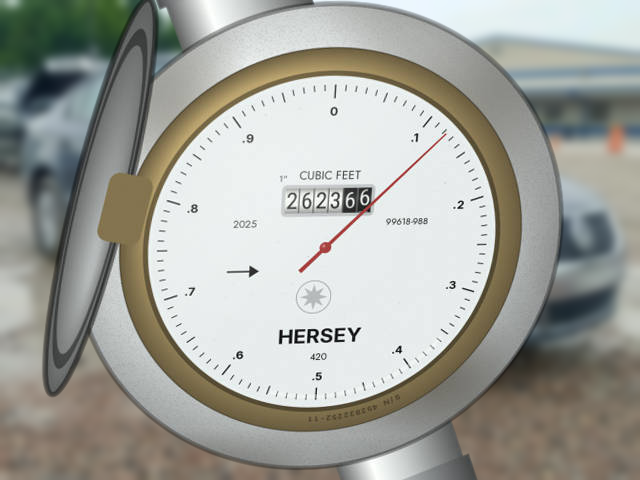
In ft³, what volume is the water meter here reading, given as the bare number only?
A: 262366.12
